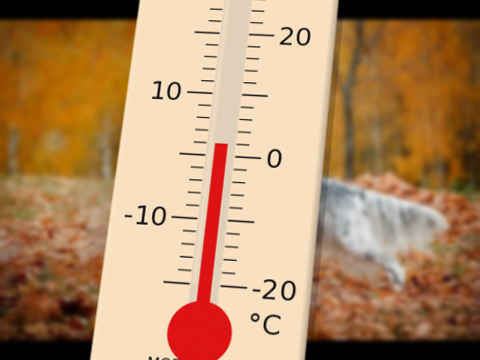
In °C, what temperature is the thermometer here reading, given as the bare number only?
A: 2
